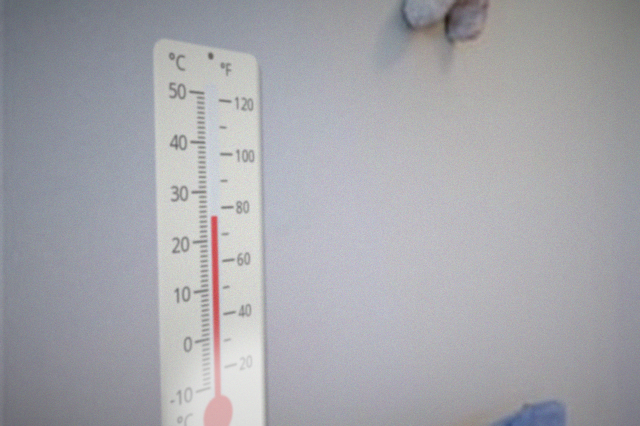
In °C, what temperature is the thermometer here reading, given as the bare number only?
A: 25
